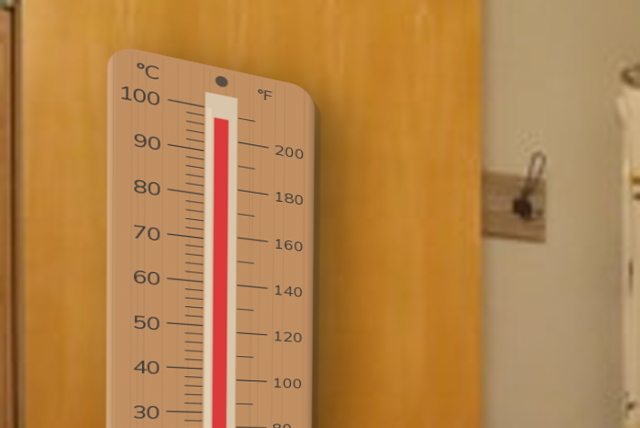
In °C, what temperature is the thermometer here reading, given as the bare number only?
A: 98
